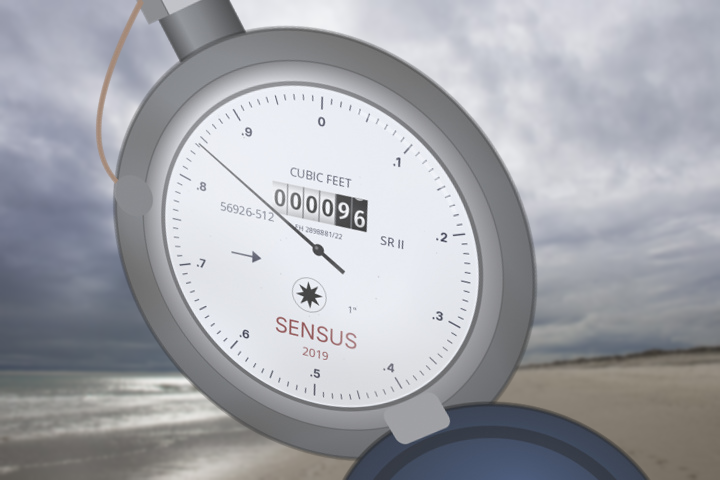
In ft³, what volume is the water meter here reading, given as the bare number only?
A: 95.84
